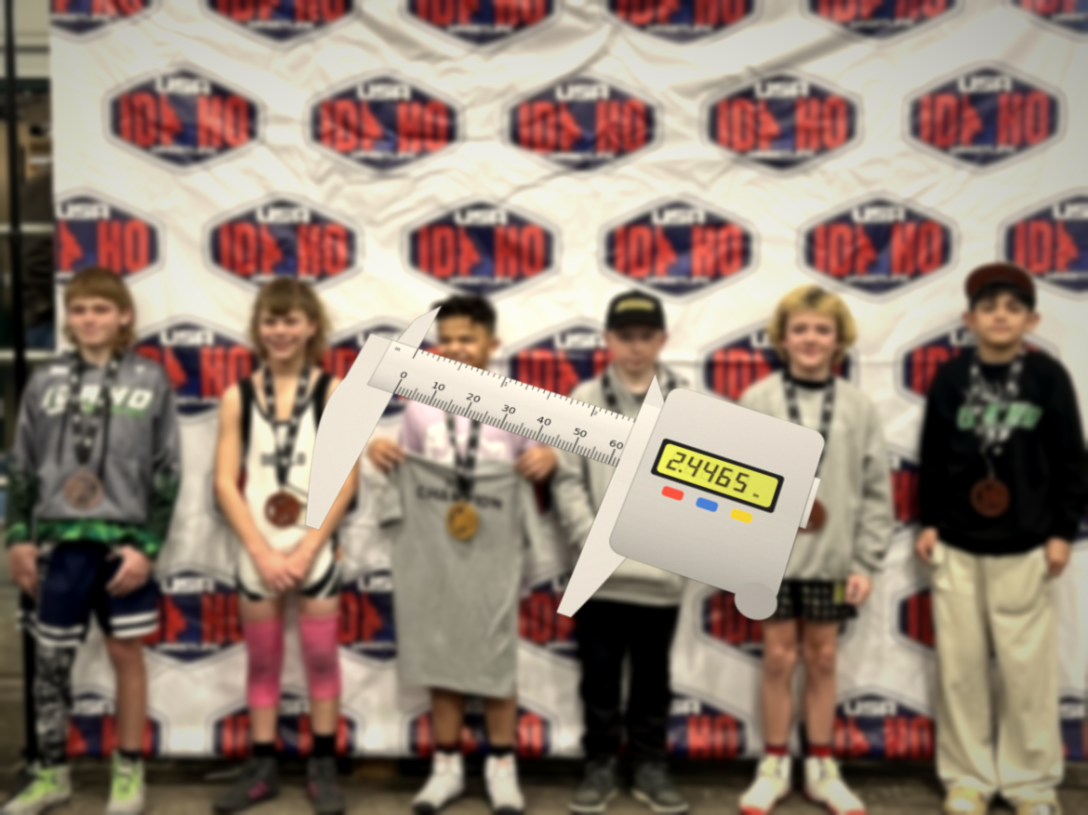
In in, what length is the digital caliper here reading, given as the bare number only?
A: 2.4465
